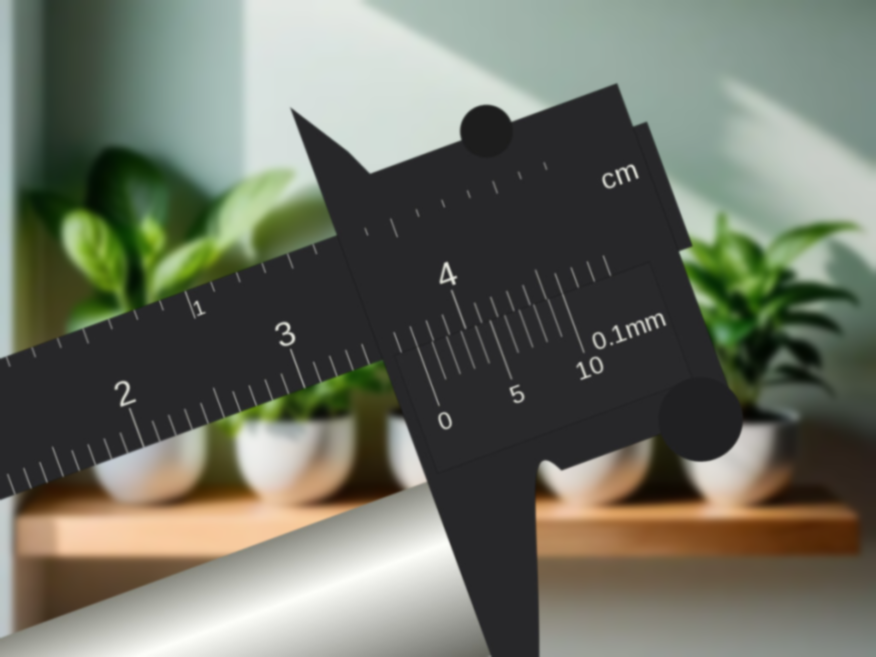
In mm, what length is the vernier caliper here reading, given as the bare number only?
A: 37.0
